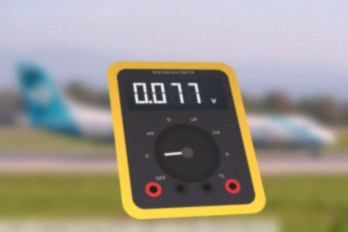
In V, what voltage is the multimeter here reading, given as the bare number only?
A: 0.077
